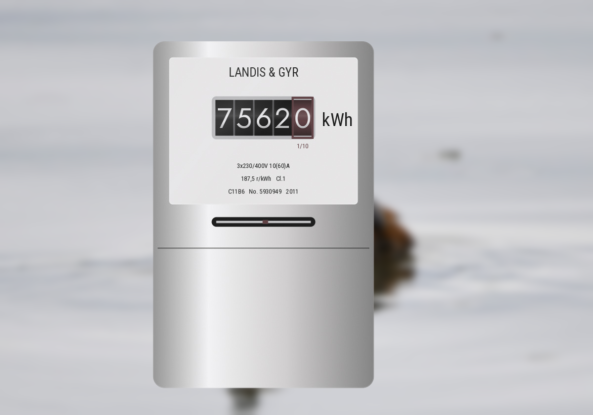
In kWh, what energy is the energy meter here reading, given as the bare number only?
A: 7562.0
